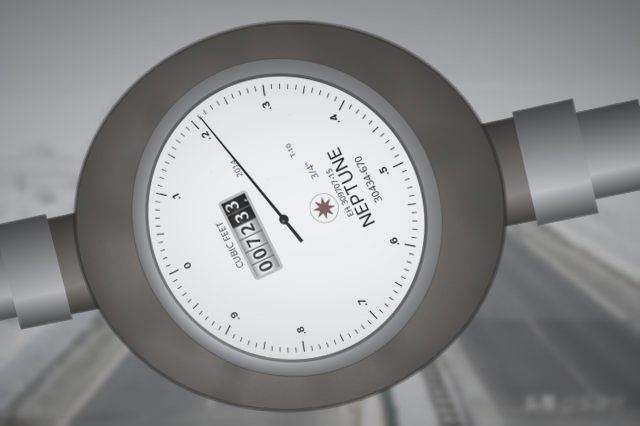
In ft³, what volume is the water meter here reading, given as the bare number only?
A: 7233.21
